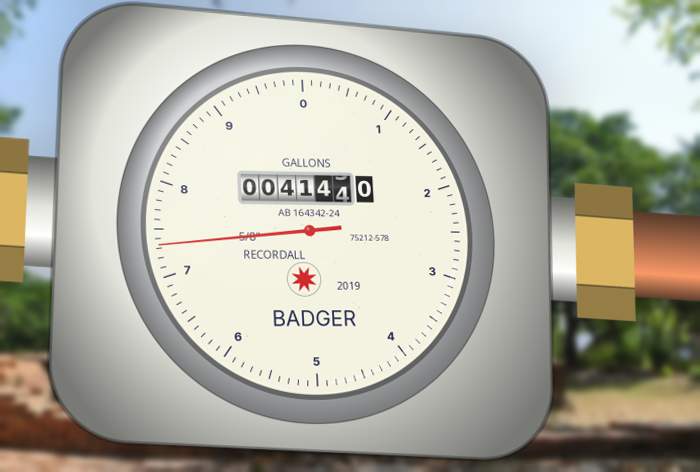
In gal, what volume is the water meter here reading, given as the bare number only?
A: 41437.3
